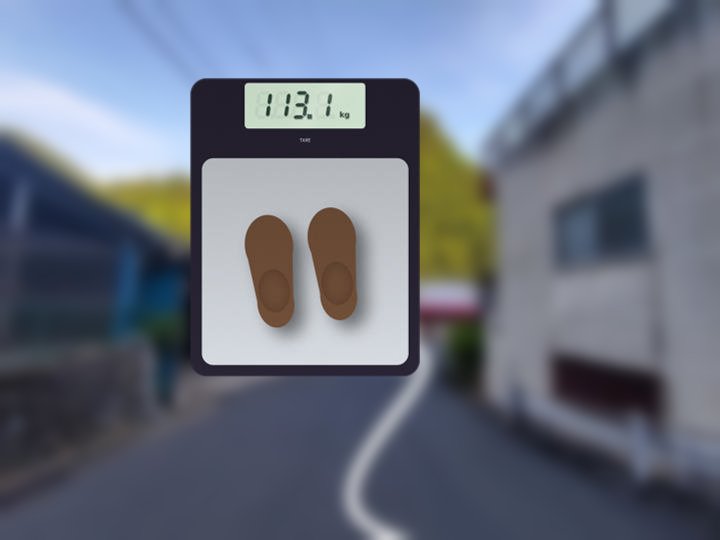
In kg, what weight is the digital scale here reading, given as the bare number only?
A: 113.1
